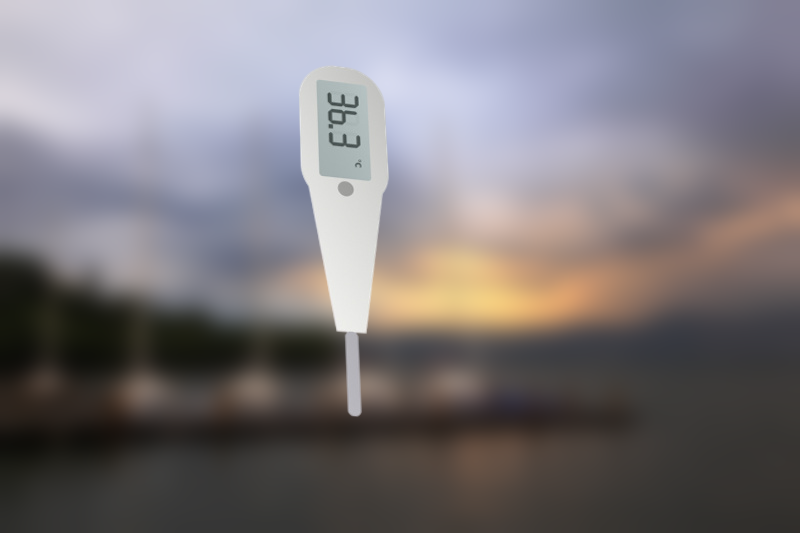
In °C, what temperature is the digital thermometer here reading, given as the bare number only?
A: 36.3
